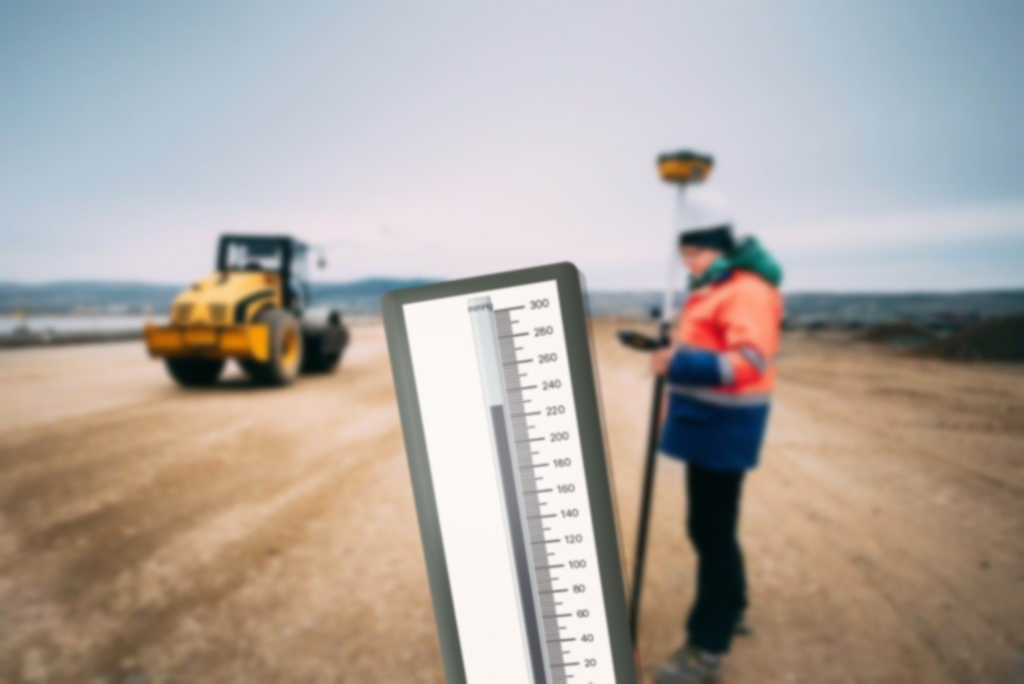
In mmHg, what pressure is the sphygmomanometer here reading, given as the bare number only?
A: 230
